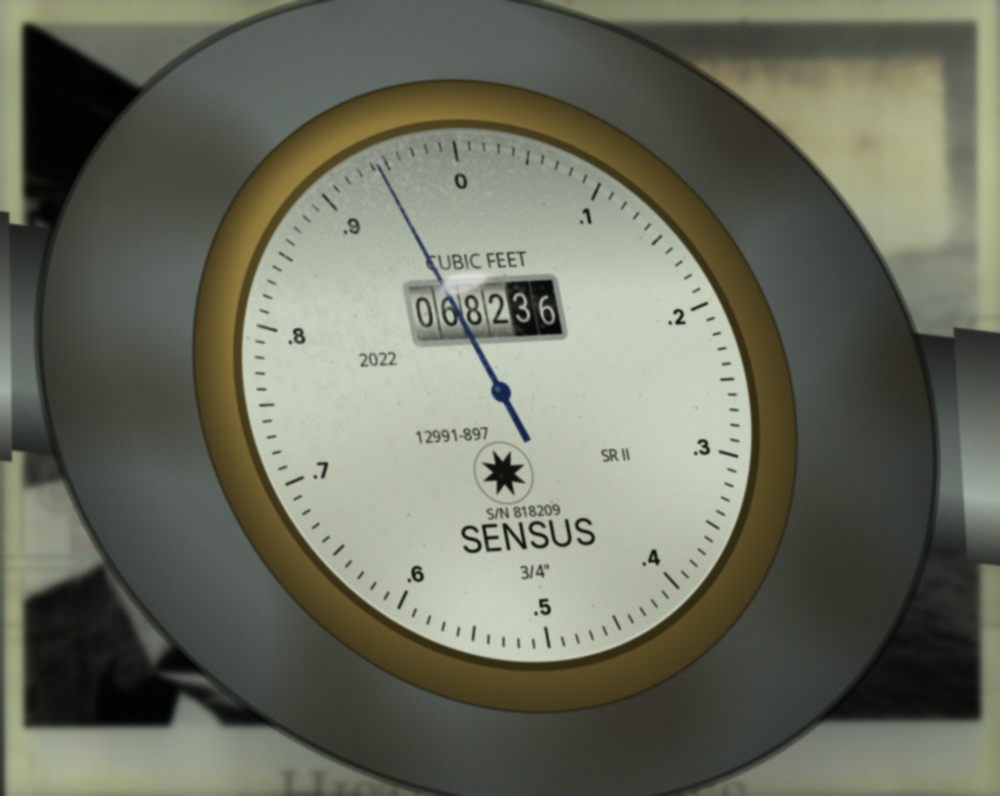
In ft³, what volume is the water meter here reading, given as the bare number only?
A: 68235.94
